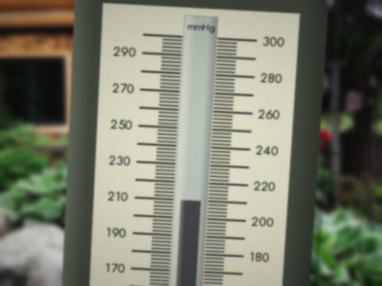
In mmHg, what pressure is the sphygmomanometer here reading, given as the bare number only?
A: 210
